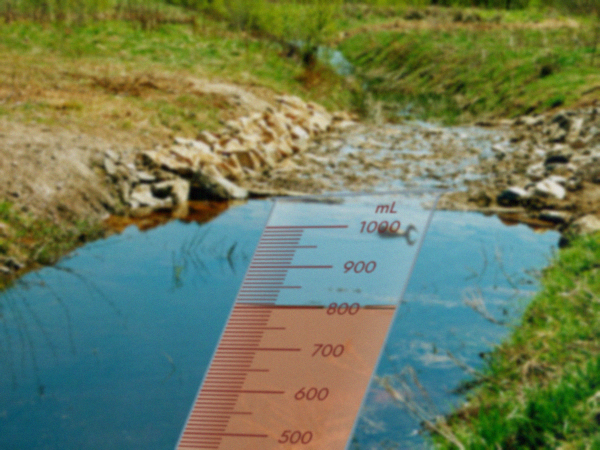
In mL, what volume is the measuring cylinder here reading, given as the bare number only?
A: 800
